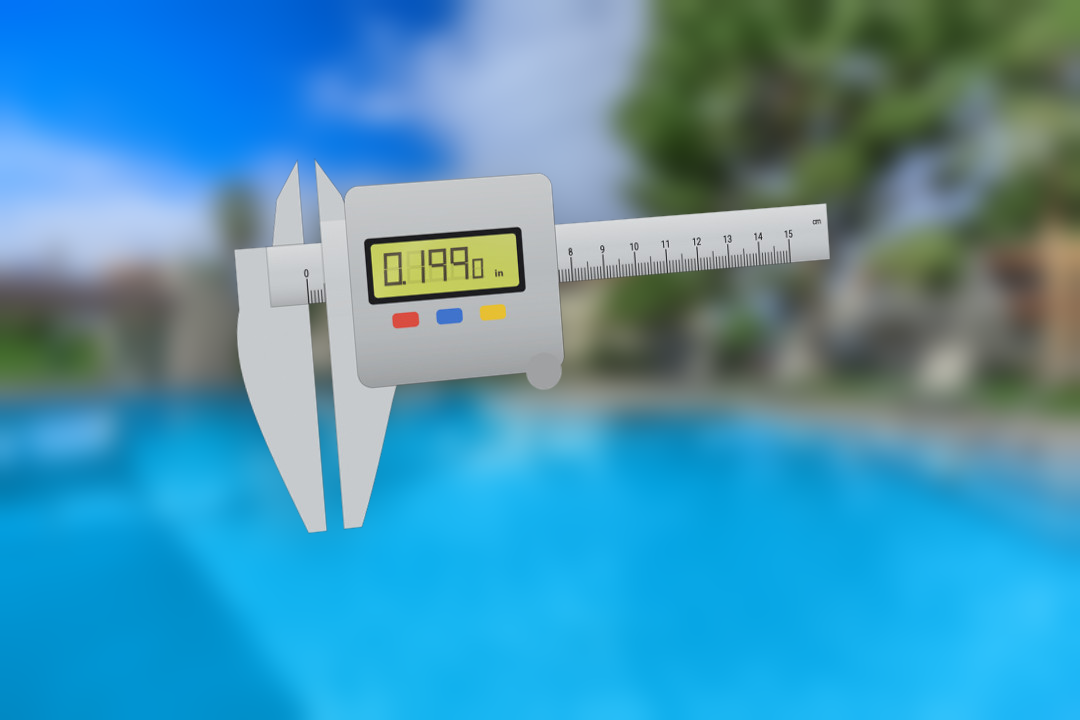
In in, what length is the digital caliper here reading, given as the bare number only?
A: 0.1990
